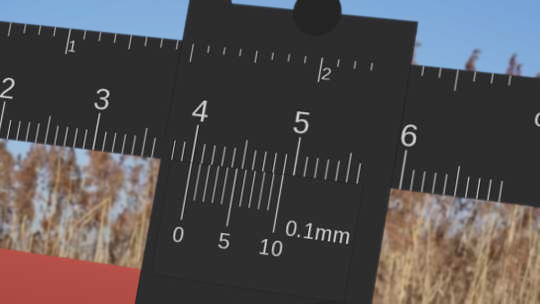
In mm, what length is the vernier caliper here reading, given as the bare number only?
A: 40.0
